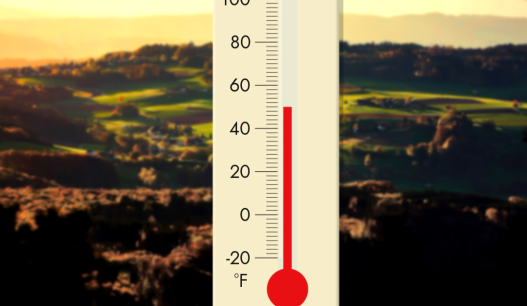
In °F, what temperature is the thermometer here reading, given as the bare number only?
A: 50
